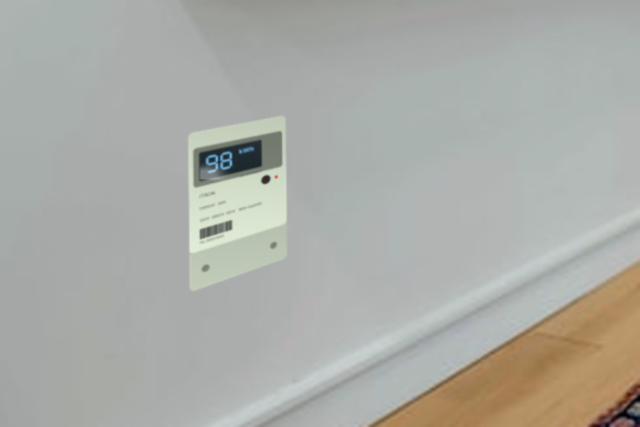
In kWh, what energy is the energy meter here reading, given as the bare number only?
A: 98
